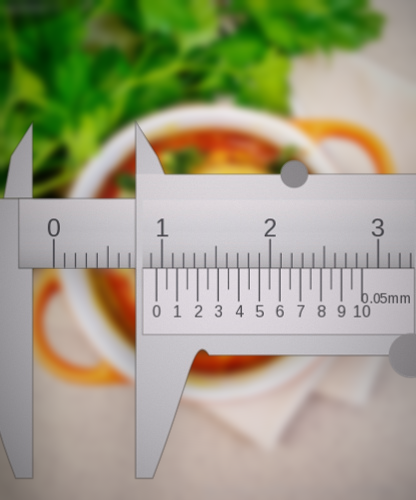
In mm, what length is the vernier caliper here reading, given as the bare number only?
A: 9.5
